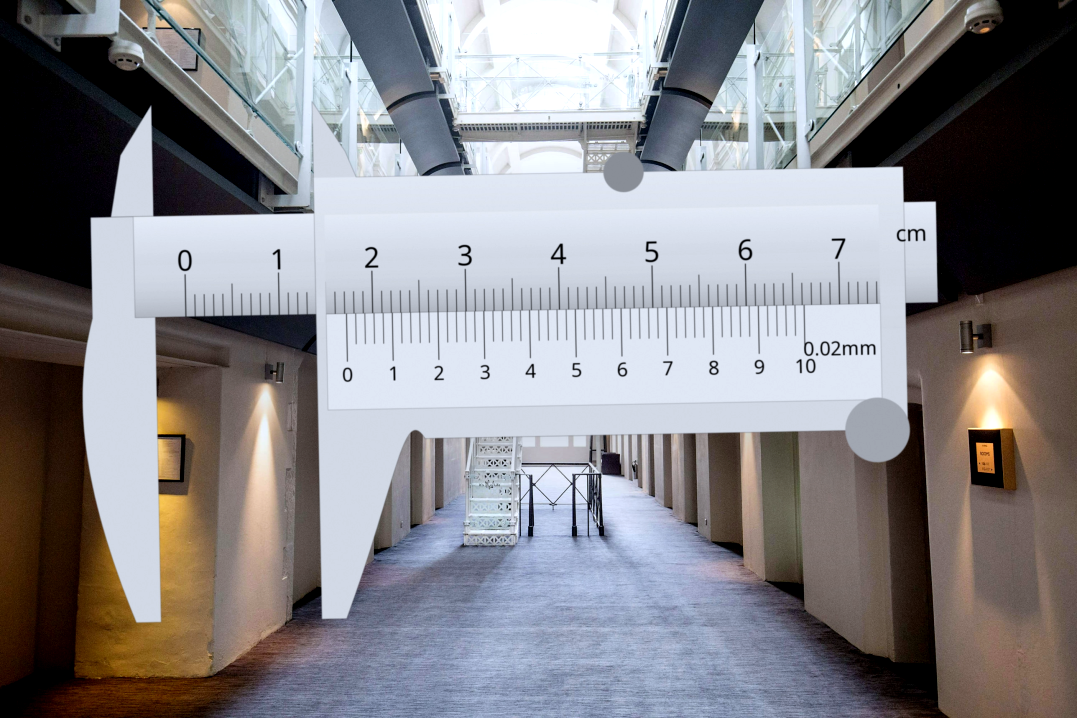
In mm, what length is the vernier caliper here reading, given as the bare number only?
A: 17.2
